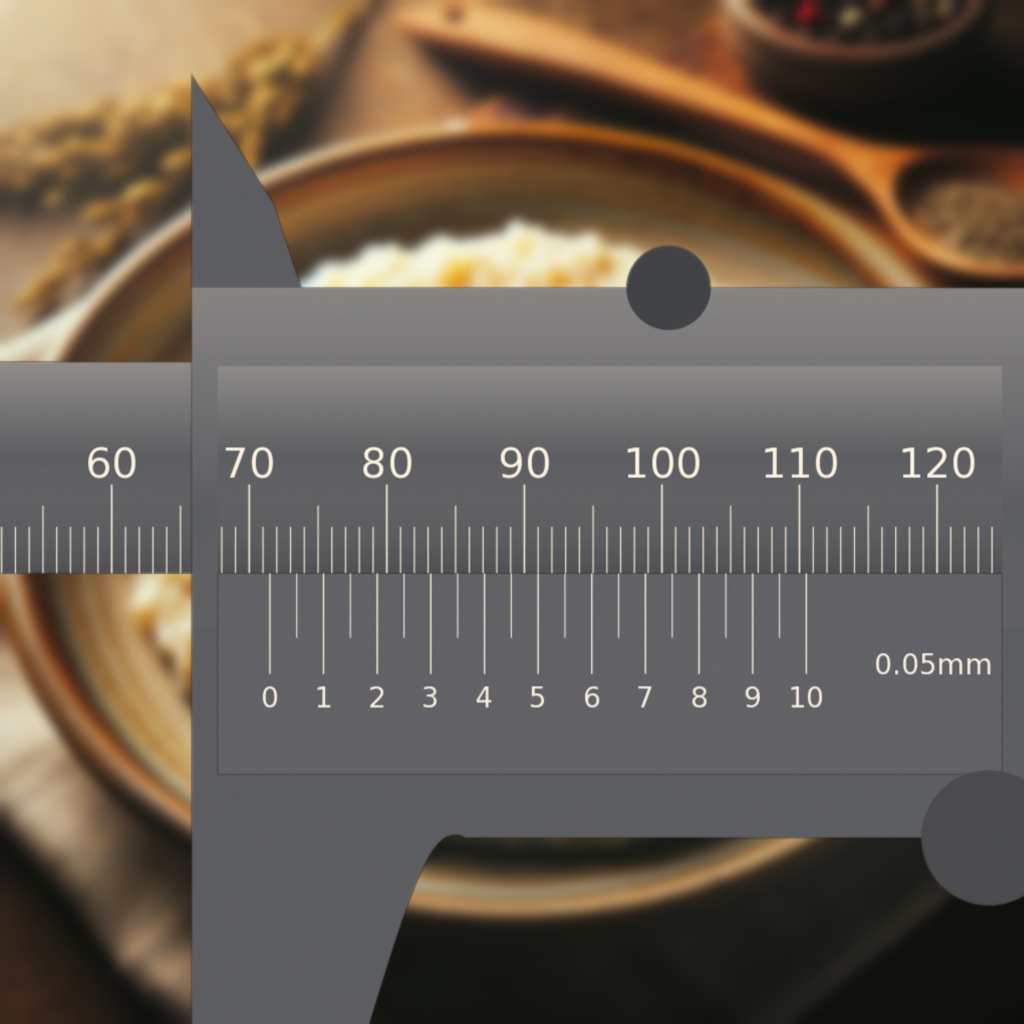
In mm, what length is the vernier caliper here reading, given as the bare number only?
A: 71.5
